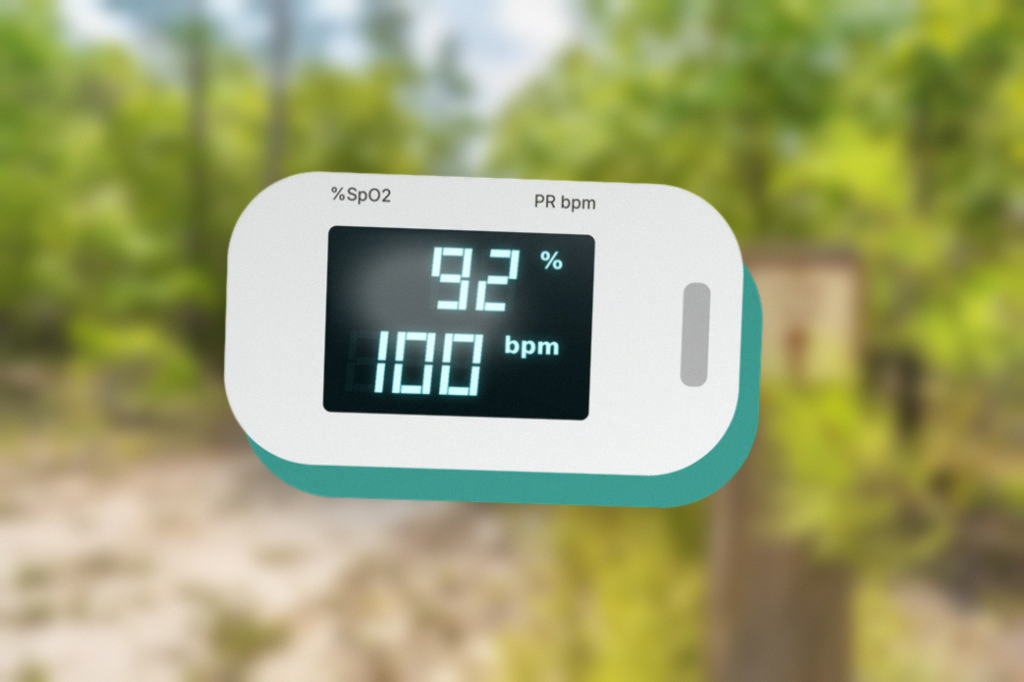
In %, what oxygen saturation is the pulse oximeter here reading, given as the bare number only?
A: 92
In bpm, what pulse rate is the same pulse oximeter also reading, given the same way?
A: 100
